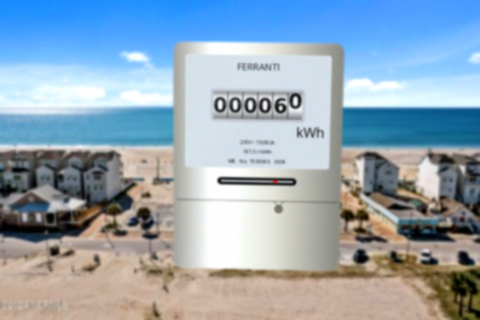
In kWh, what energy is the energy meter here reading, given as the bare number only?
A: 60
